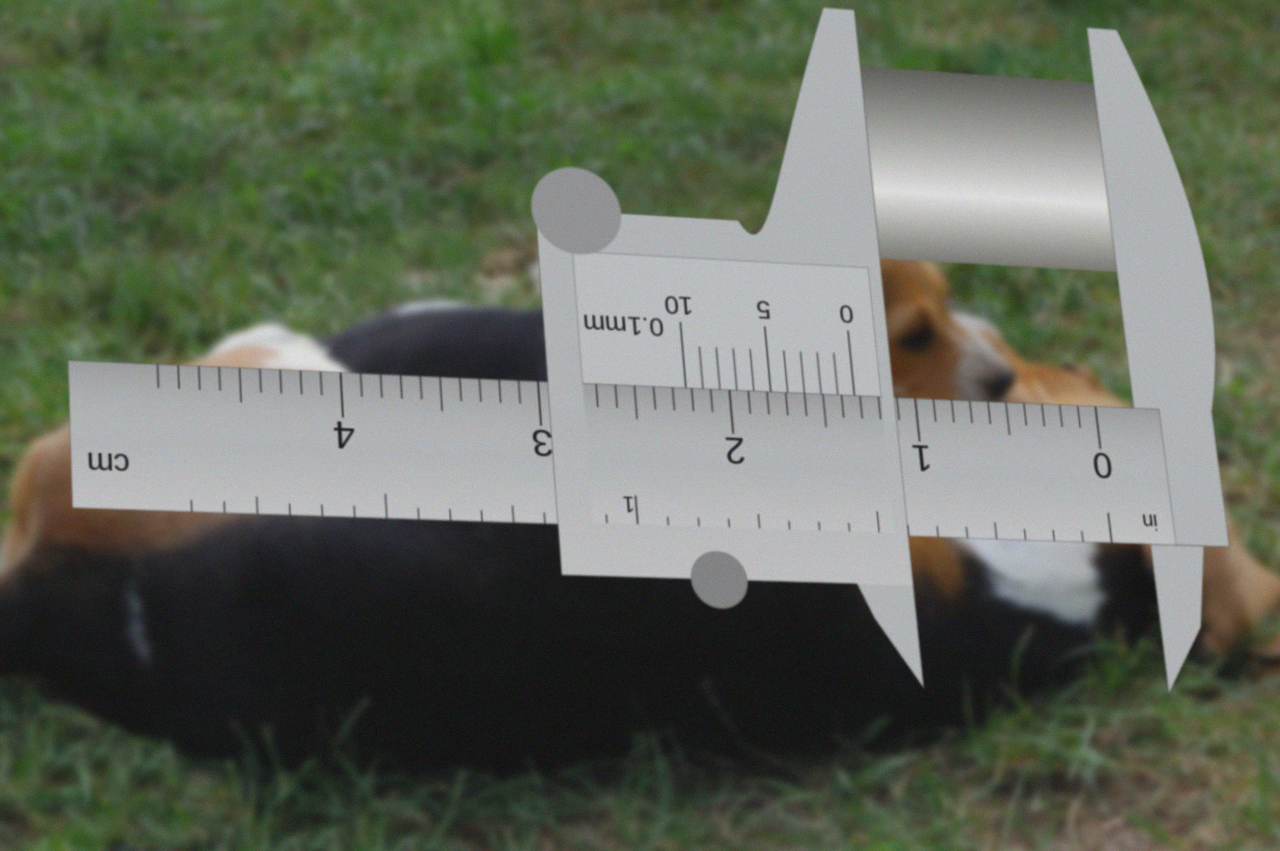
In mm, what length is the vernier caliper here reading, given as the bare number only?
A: 13.3
